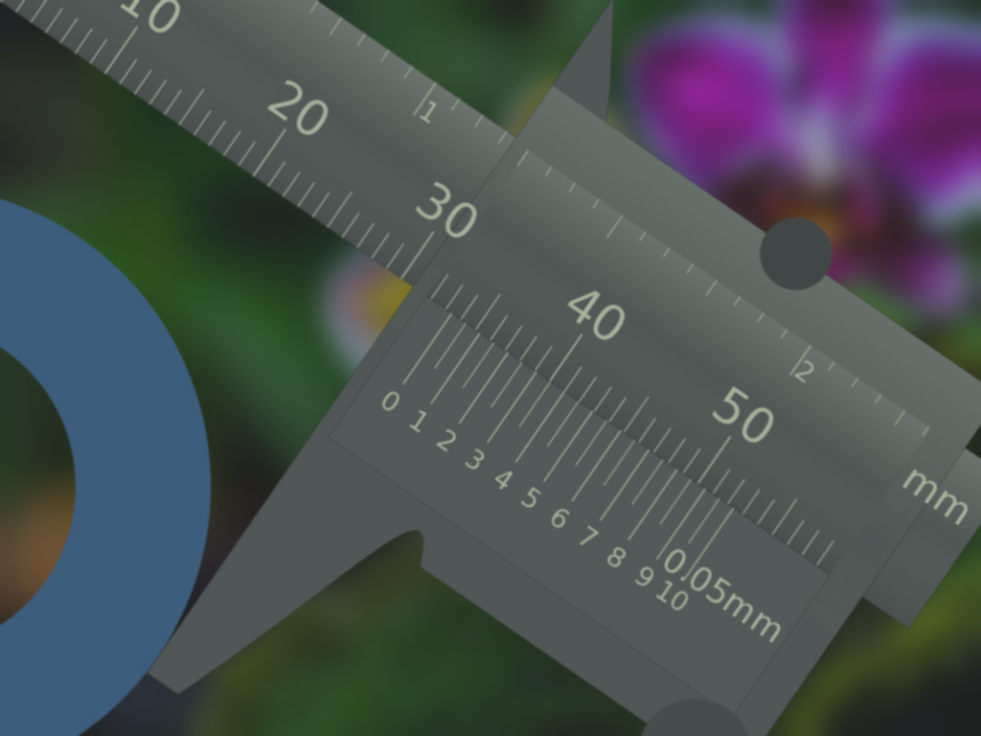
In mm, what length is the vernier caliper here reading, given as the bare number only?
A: 33.4
